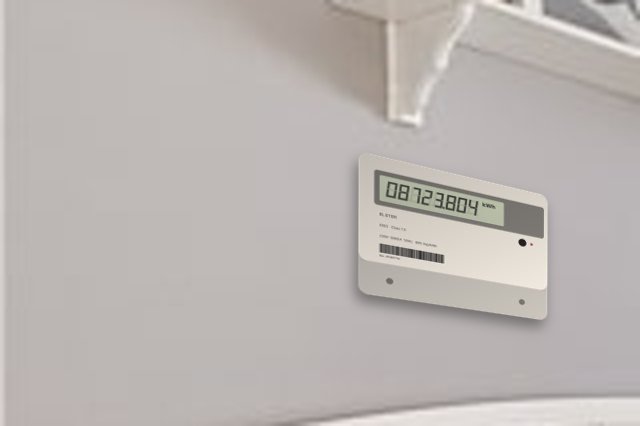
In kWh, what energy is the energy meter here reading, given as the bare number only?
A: 8723.804
